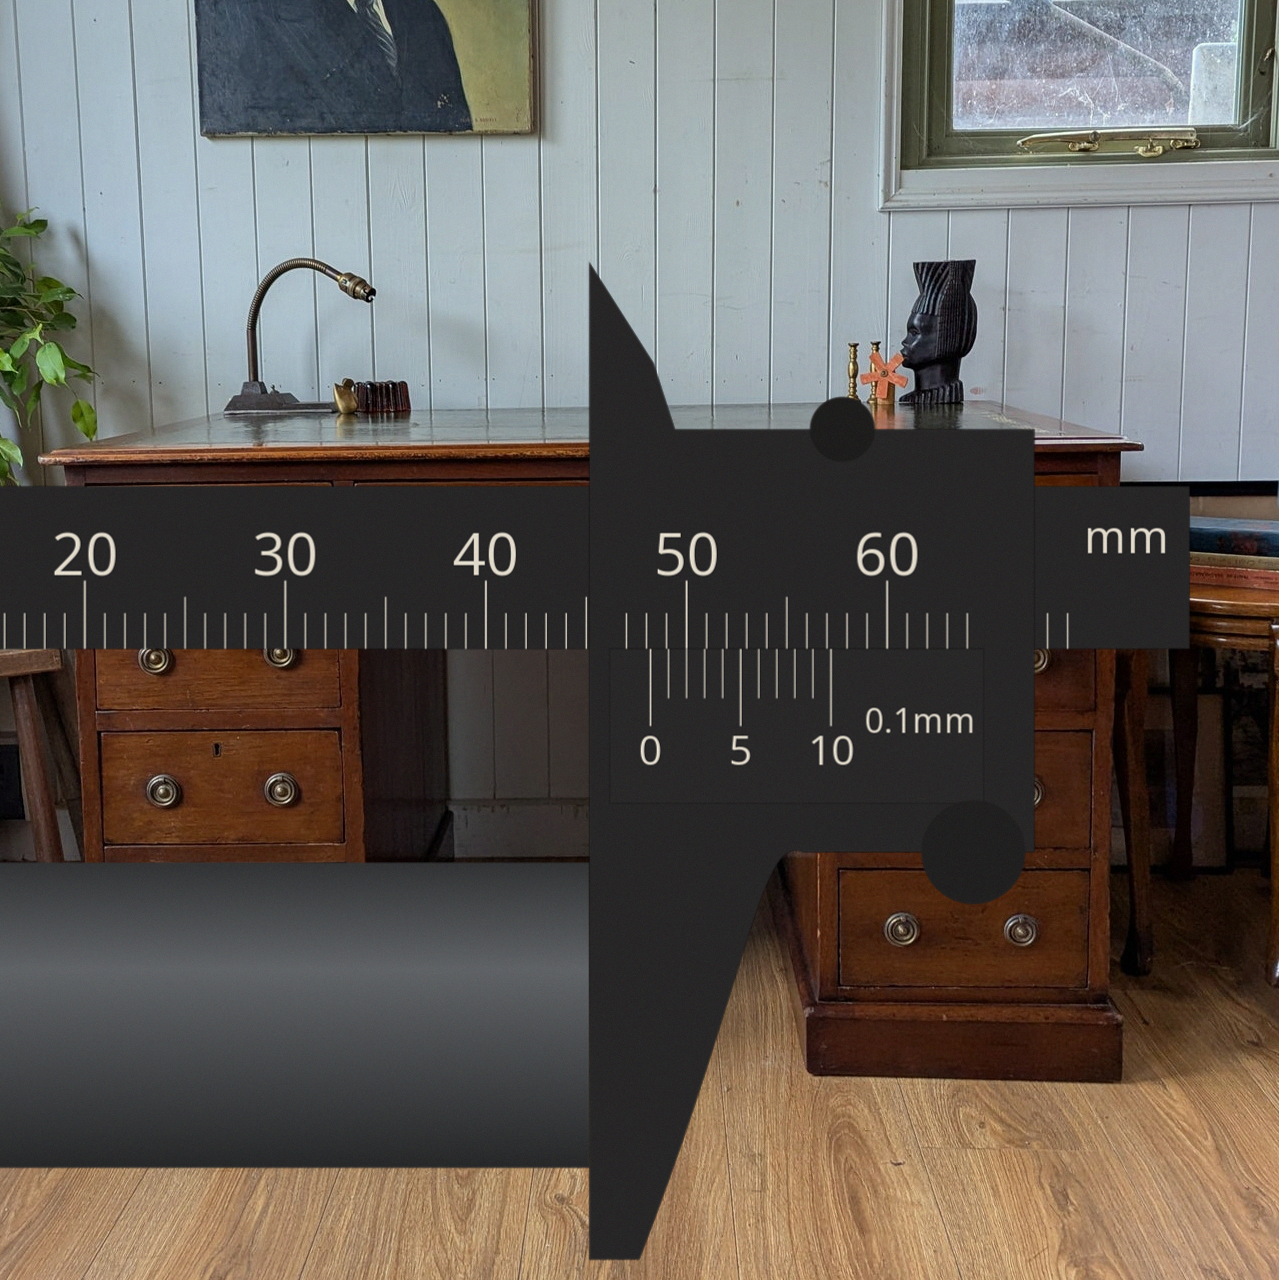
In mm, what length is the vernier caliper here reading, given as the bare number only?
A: 48.2
